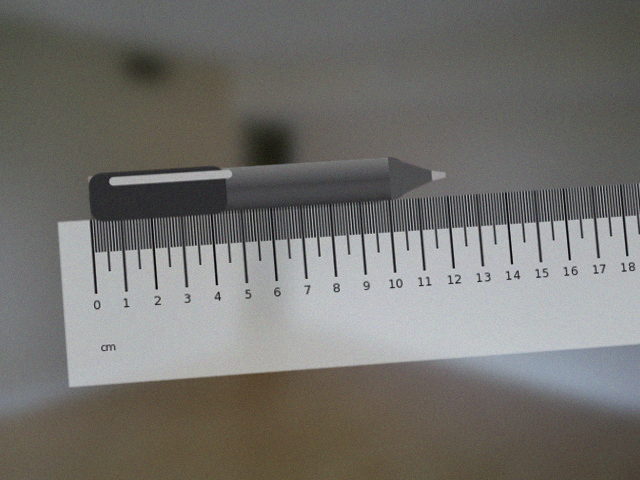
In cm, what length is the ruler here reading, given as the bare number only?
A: 12
